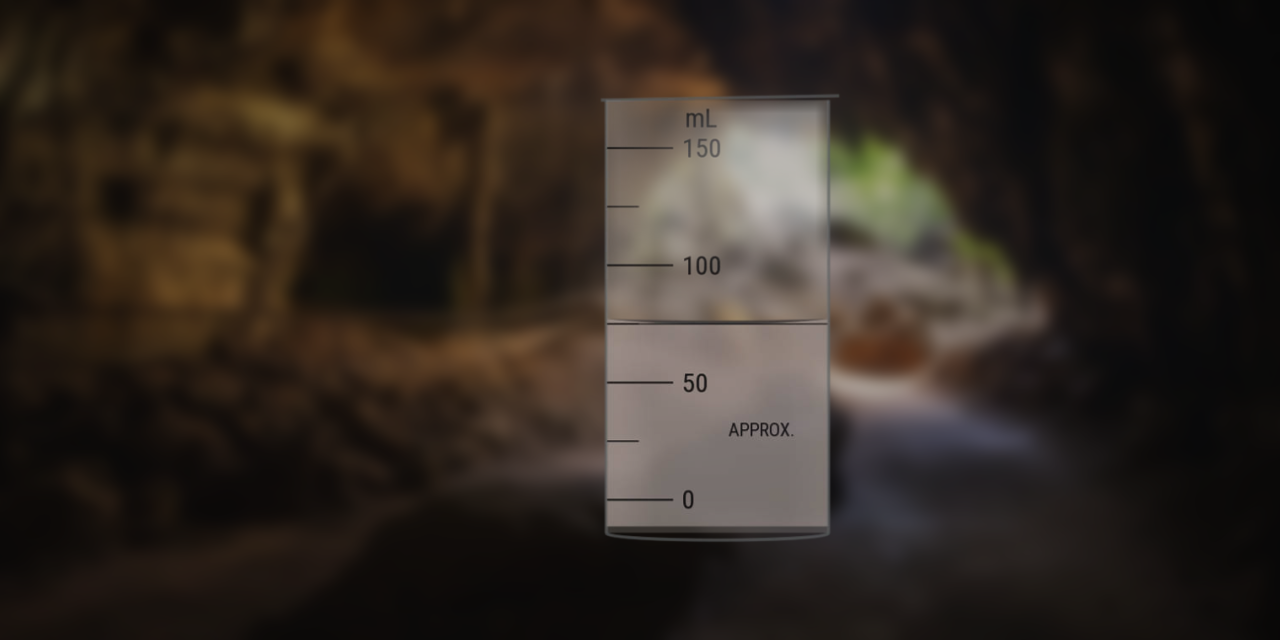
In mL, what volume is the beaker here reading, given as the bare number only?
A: 75
